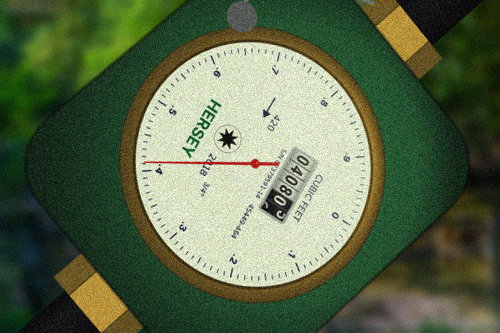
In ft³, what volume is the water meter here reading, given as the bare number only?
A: 40805.41
